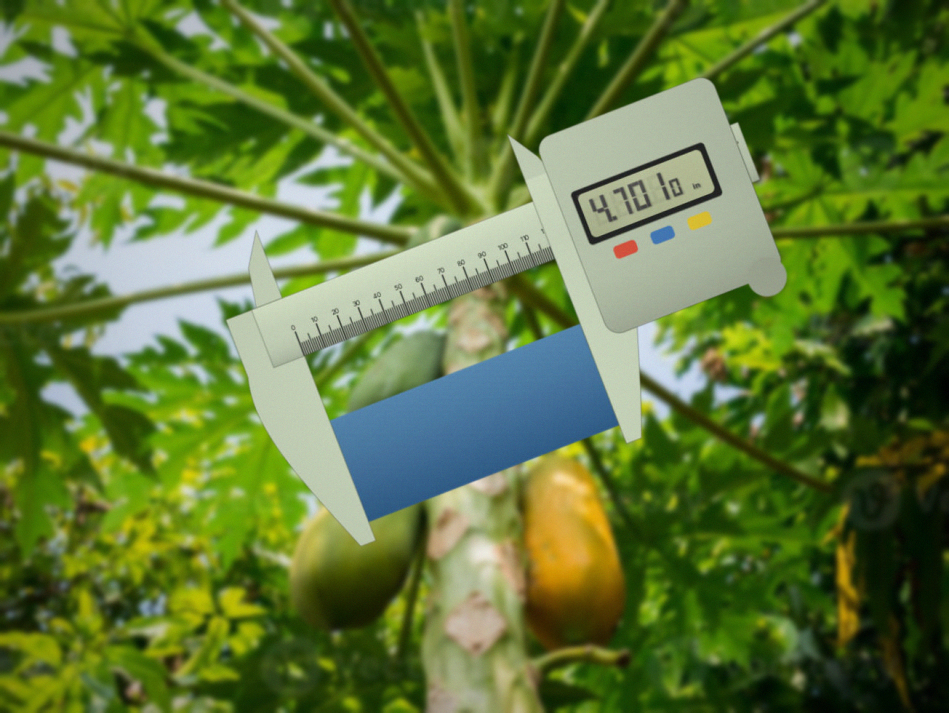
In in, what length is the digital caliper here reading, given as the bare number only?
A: 4.7010
